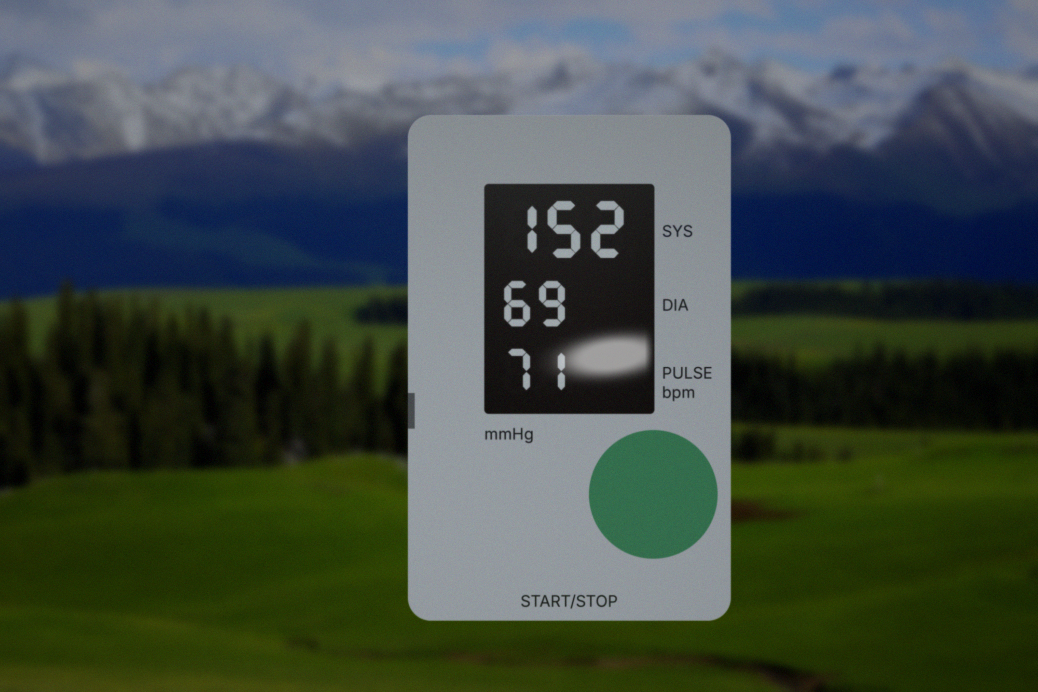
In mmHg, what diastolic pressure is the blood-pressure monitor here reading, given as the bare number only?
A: 69
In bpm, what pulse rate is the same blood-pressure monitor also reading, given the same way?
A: 71
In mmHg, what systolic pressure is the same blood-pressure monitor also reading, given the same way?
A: 152
